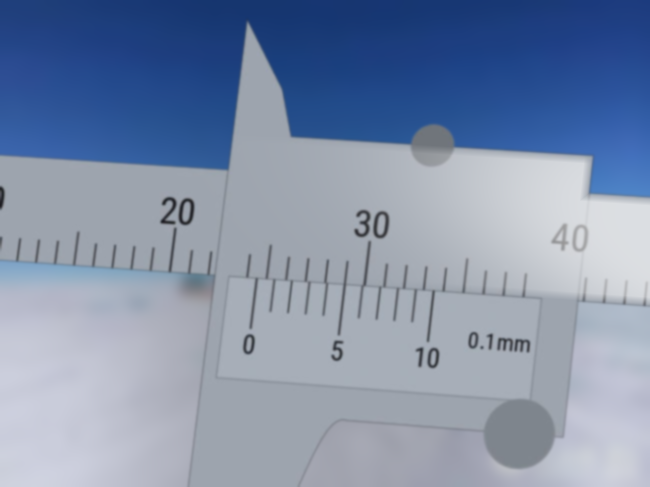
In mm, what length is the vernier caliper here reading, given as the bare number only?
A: 24.5
